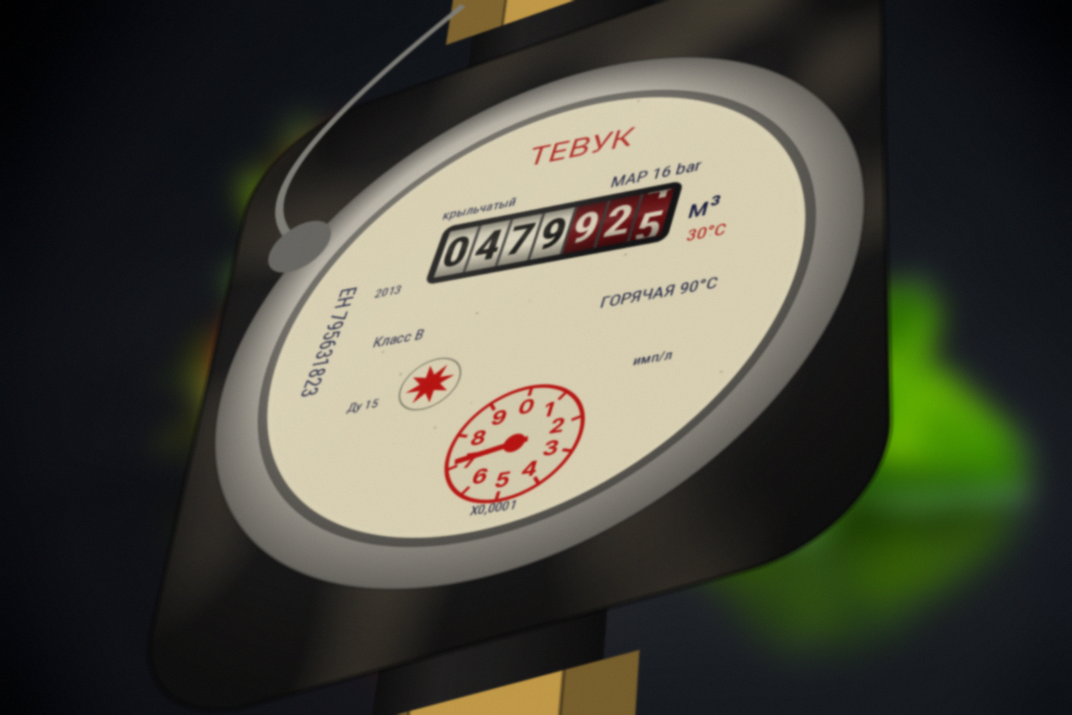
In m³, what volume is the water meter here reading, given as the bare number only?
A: 479.9247
